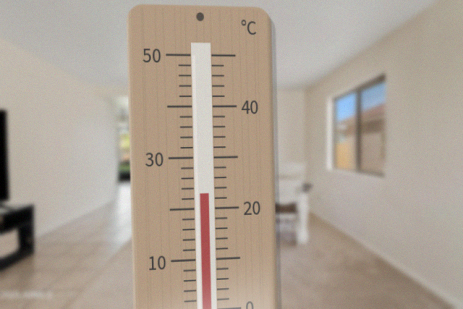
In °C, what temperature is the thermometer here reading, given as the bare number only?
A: 23
